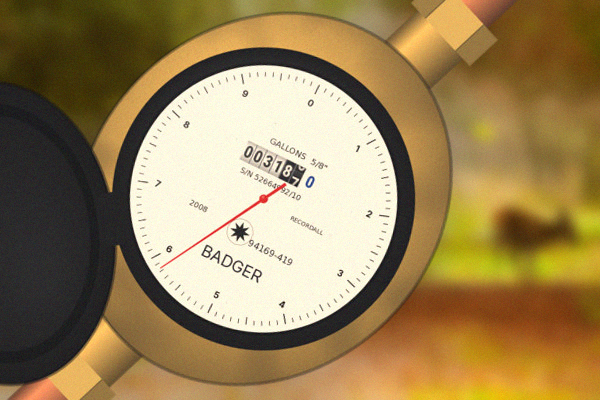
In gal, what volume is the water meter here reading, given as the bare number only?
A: 31865.8
